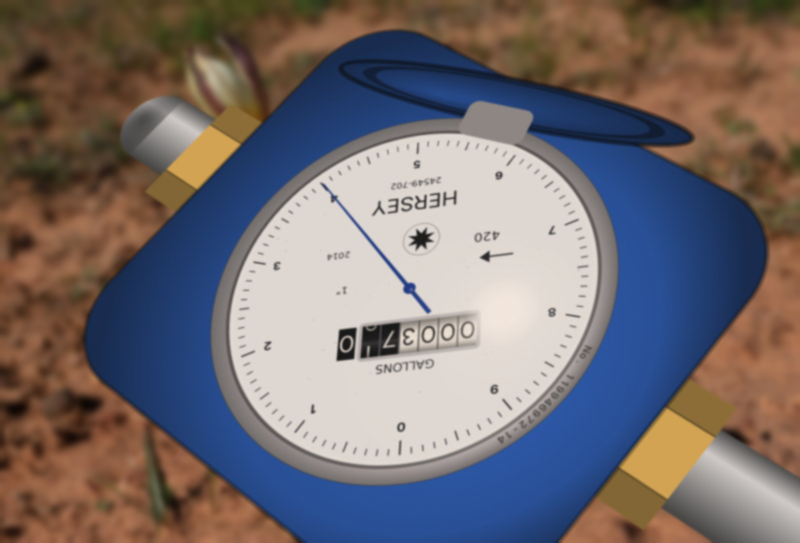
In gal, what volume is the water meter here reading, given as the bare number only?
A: 3714.0
